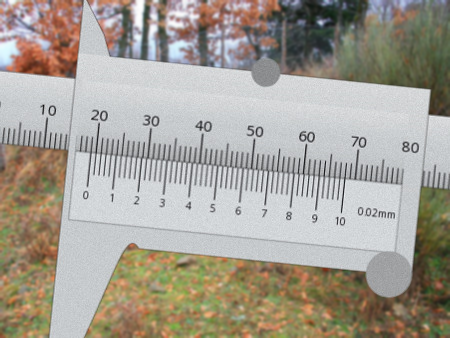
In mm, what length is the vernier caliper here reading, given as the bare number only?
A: 19.0
